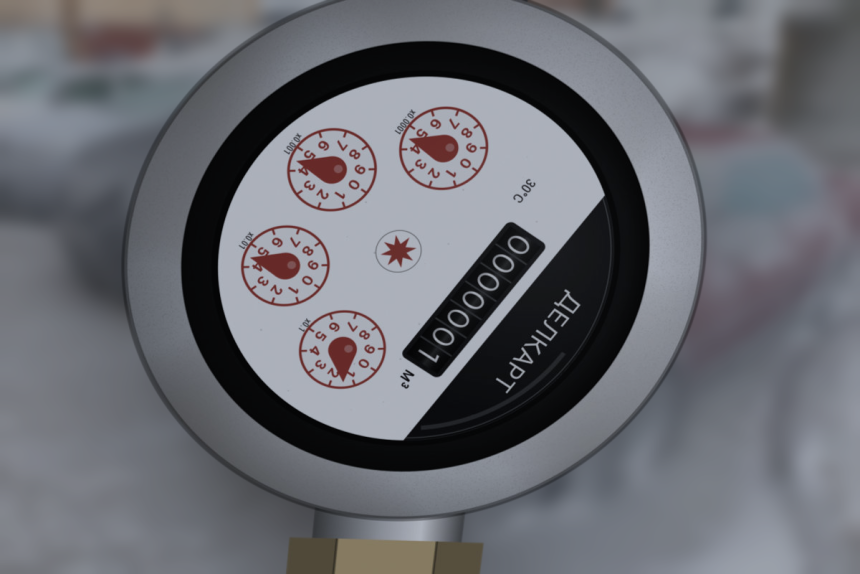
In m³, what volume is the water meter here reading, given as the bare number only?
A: 1.1444
